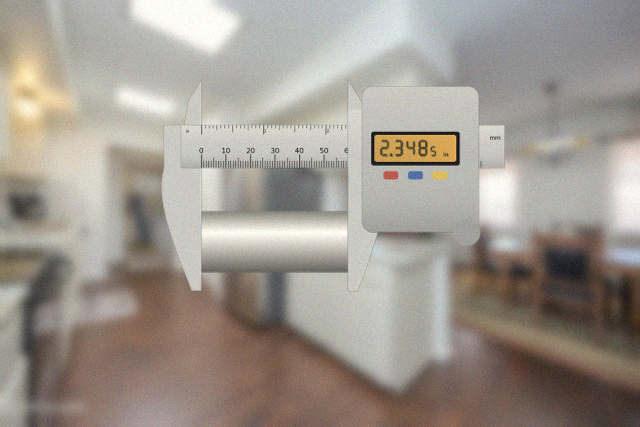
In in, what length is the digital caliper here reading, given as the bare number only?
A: 2.3485
